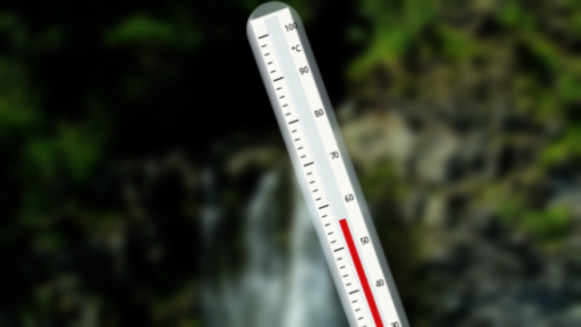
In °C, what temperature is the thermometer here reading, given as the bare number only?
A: 56
